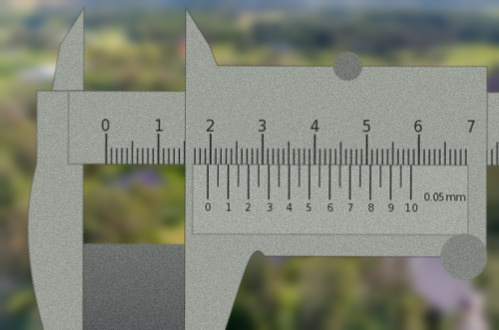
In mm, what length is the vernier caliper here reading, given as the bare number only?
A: 19.5
